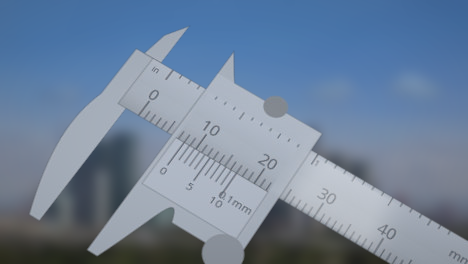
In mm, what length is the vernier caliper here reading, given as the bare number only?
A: 8.0
